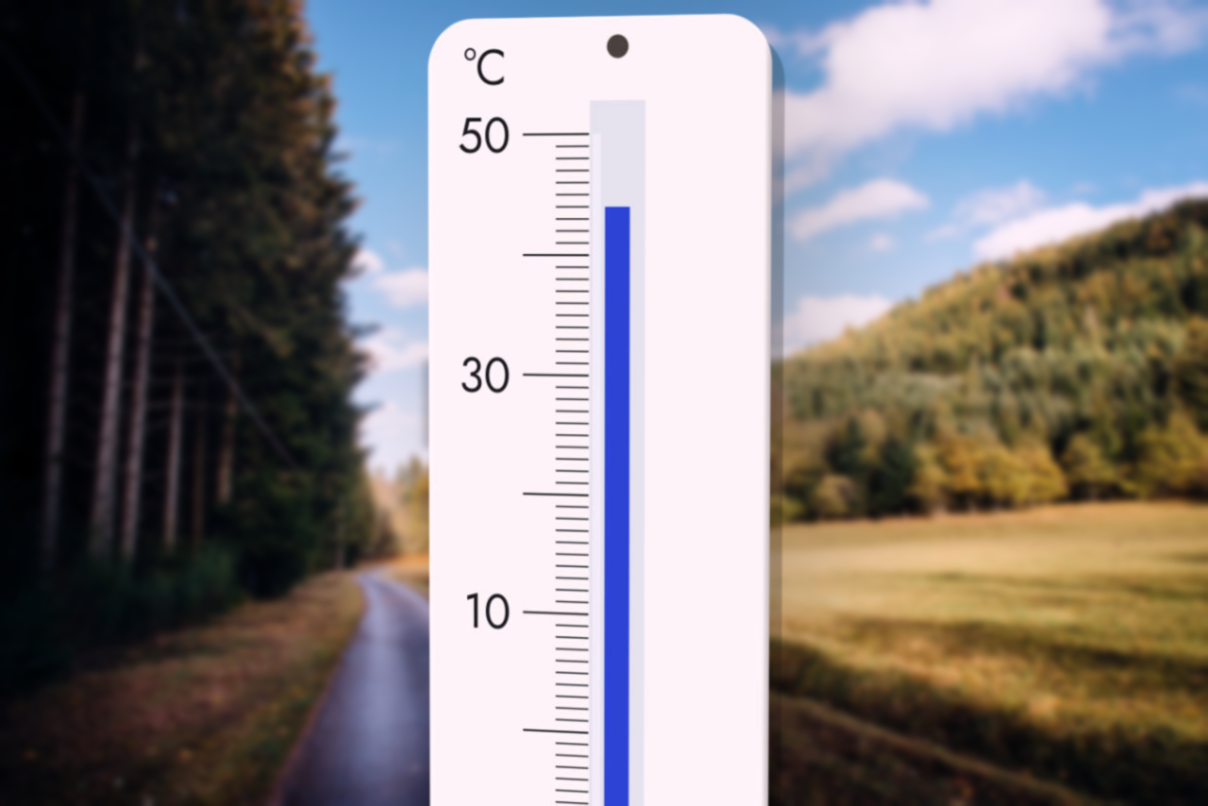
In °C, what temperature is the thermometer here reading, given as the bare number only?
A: 44
